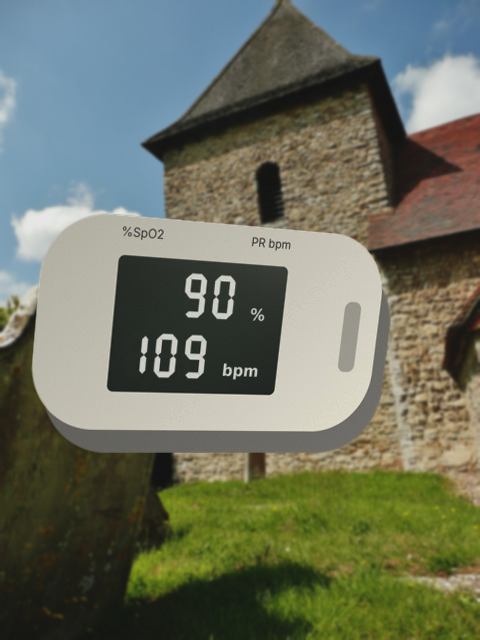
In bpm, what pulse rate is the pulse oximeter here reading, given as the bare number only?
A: 109
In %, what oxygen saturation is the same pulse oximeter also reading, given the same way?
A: 90
